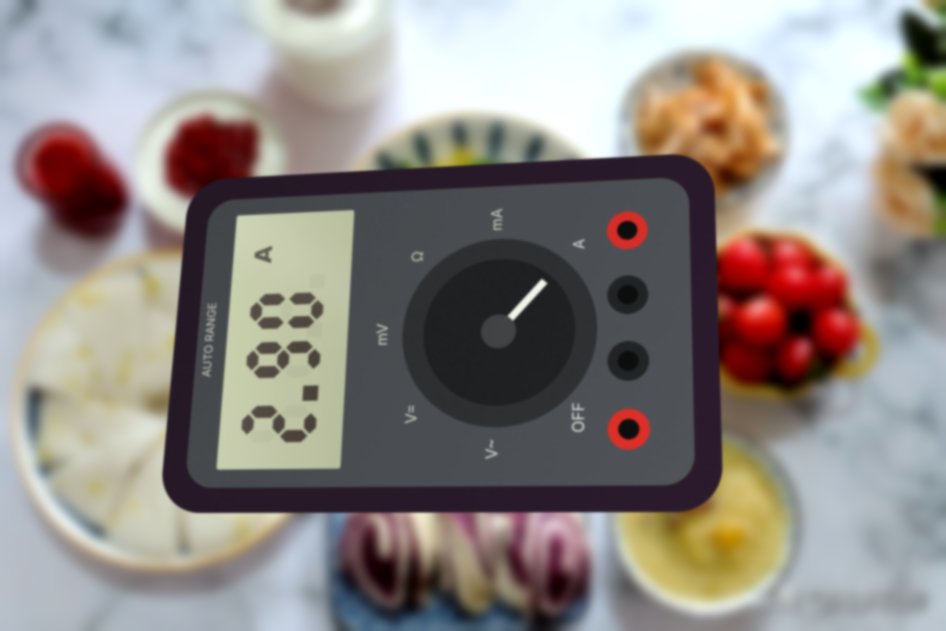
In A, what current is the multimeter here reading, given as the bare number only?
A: 2.90
